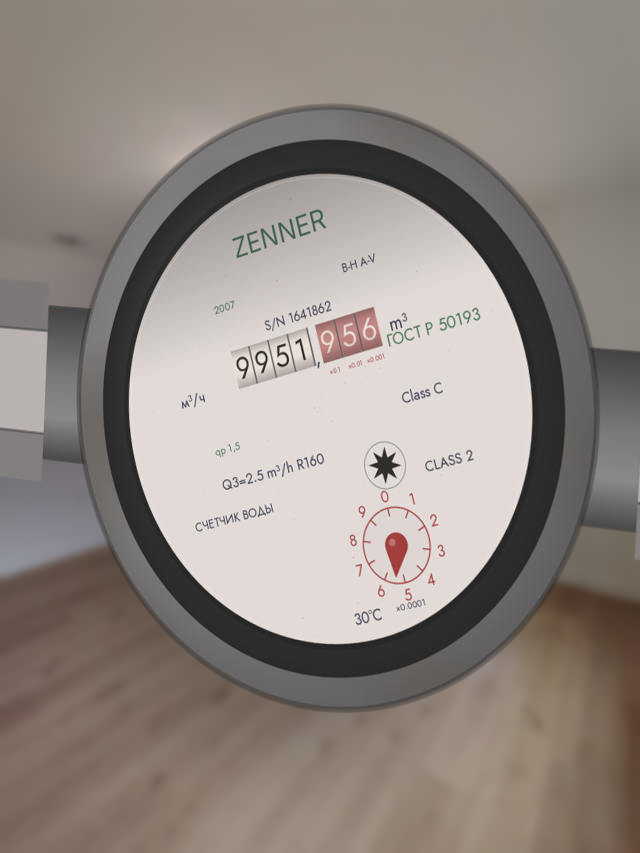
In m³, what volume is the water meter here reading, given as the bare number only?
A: 9951.9565
